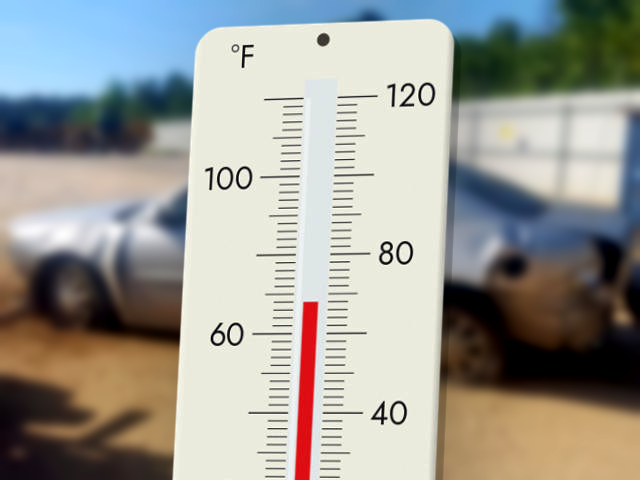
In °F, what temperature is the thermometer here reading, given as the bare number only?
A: 68
